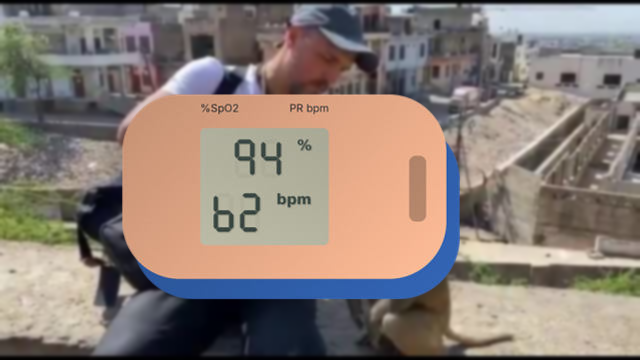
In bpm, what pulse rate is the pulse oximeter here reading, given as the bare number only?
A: 62
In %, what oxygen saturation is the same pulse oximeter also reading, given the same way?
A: 94
